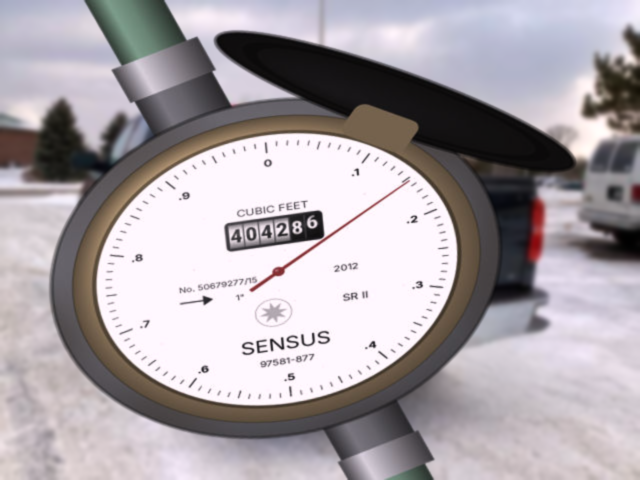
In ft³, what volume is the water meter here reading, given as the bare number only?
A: 404286.15
